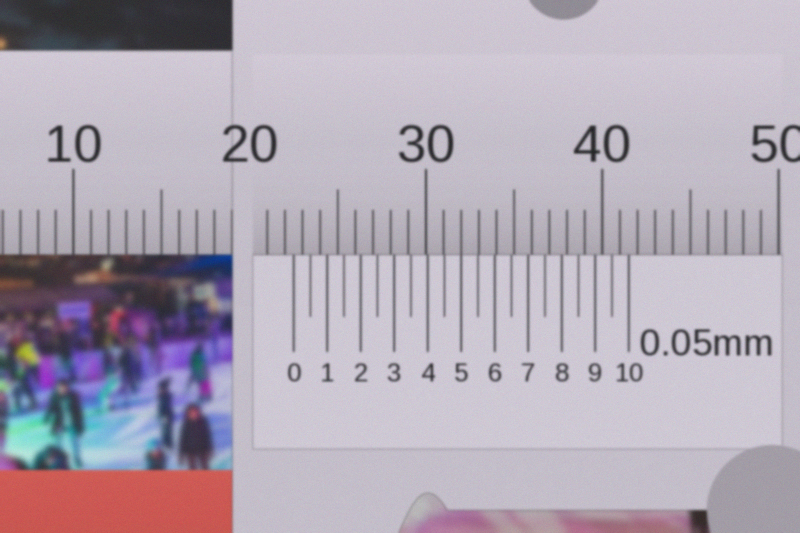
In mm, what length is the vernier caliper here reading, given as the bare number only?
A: 22.5
